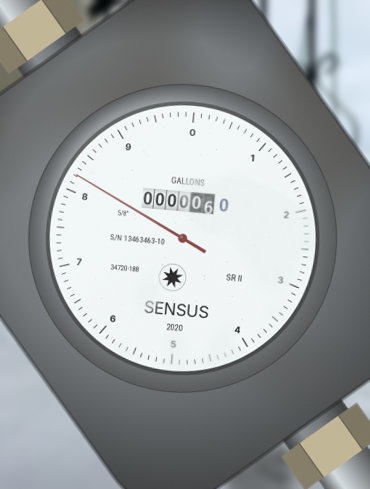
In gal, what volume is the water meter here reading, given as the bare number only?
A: 58.2
